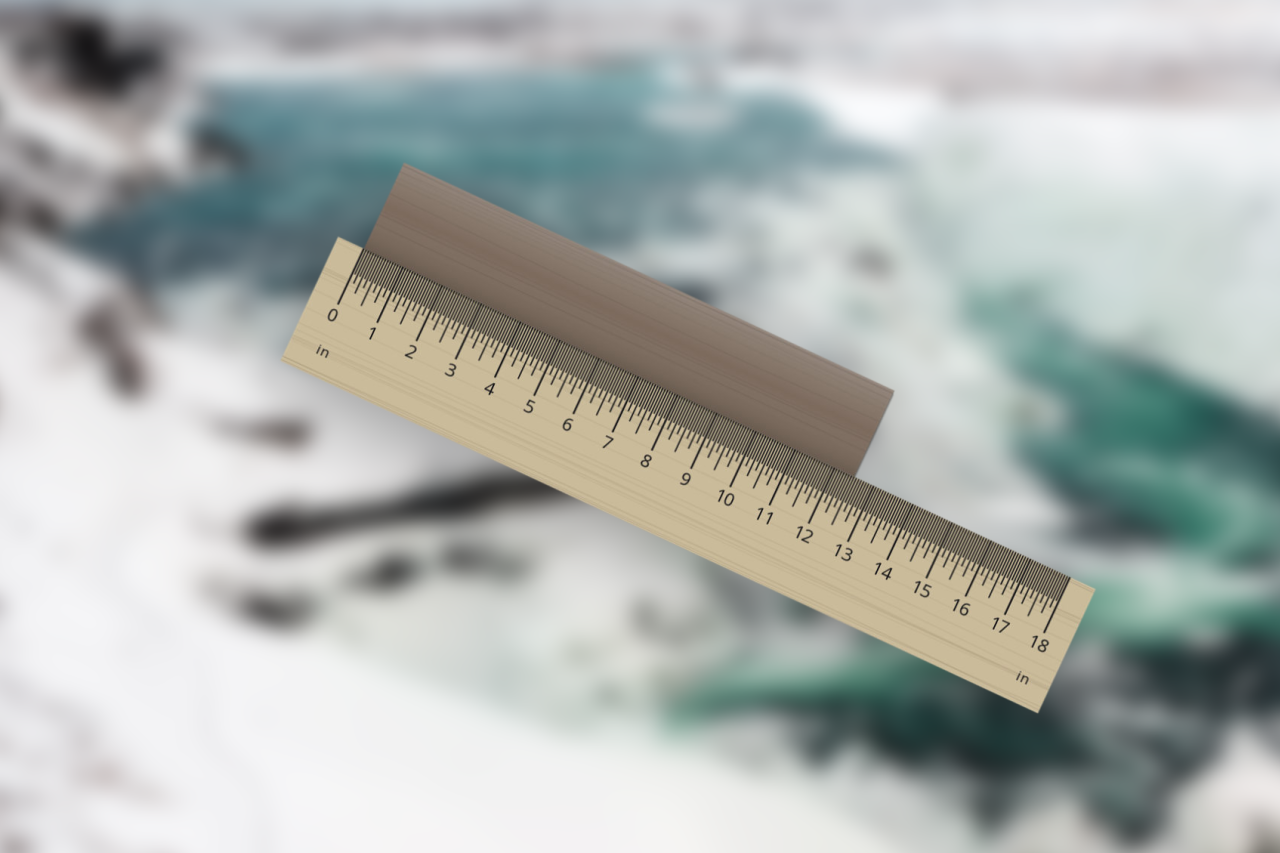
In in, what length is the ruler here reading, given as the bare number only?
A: 12.5
